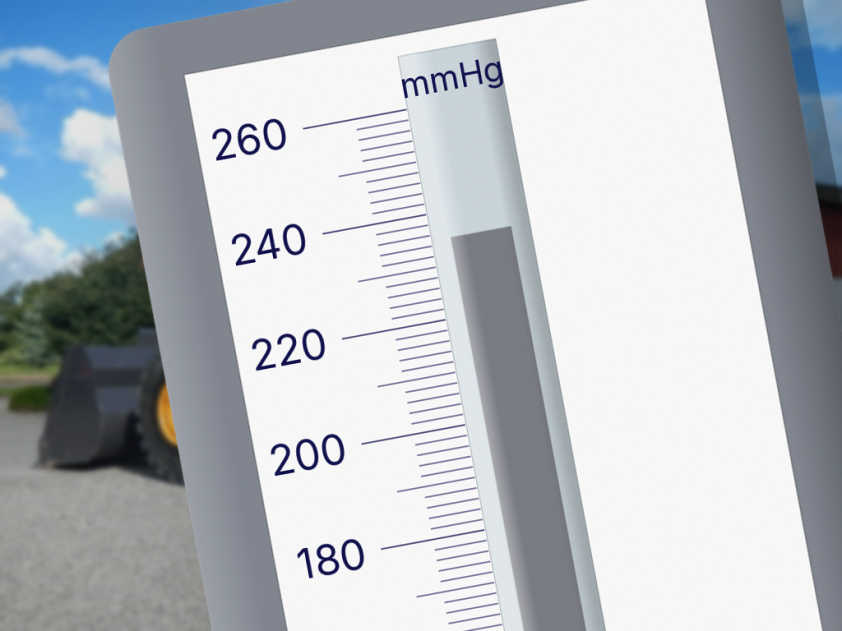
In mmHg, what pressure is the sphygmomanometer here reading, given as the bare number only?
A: 235
